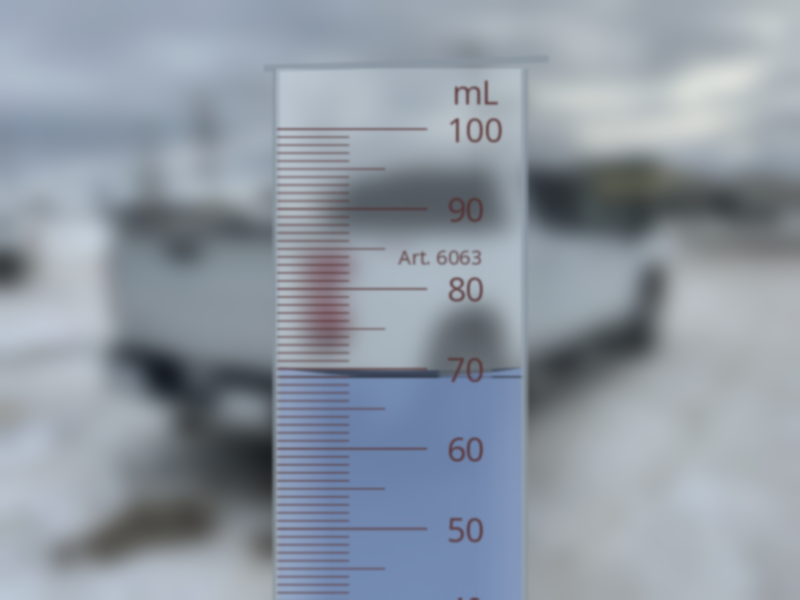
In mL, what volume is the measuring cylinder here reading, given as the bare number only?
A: 69
